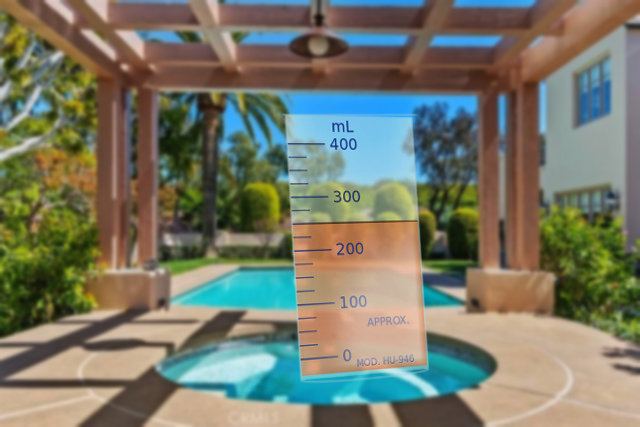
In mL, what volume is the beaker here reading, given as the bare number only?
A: 250
